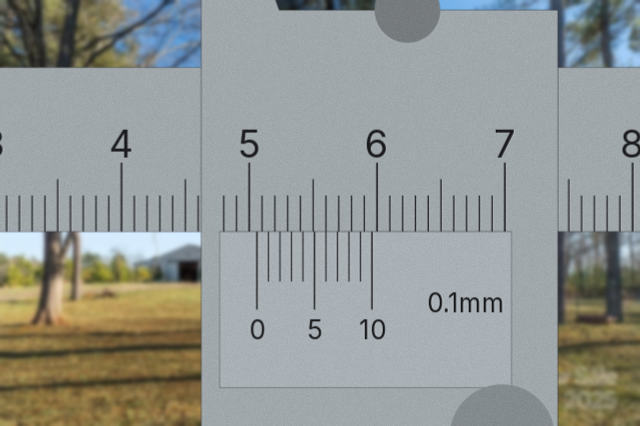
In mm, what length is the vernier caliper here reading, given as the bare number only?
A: 50.6
